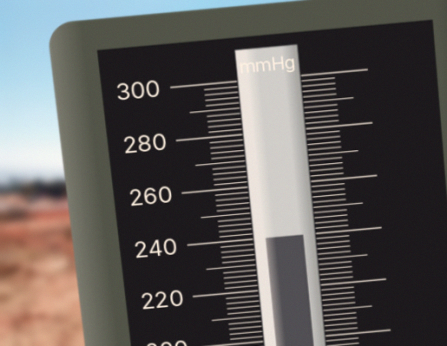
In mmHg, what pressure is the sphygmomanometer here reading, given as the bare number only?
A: 240
